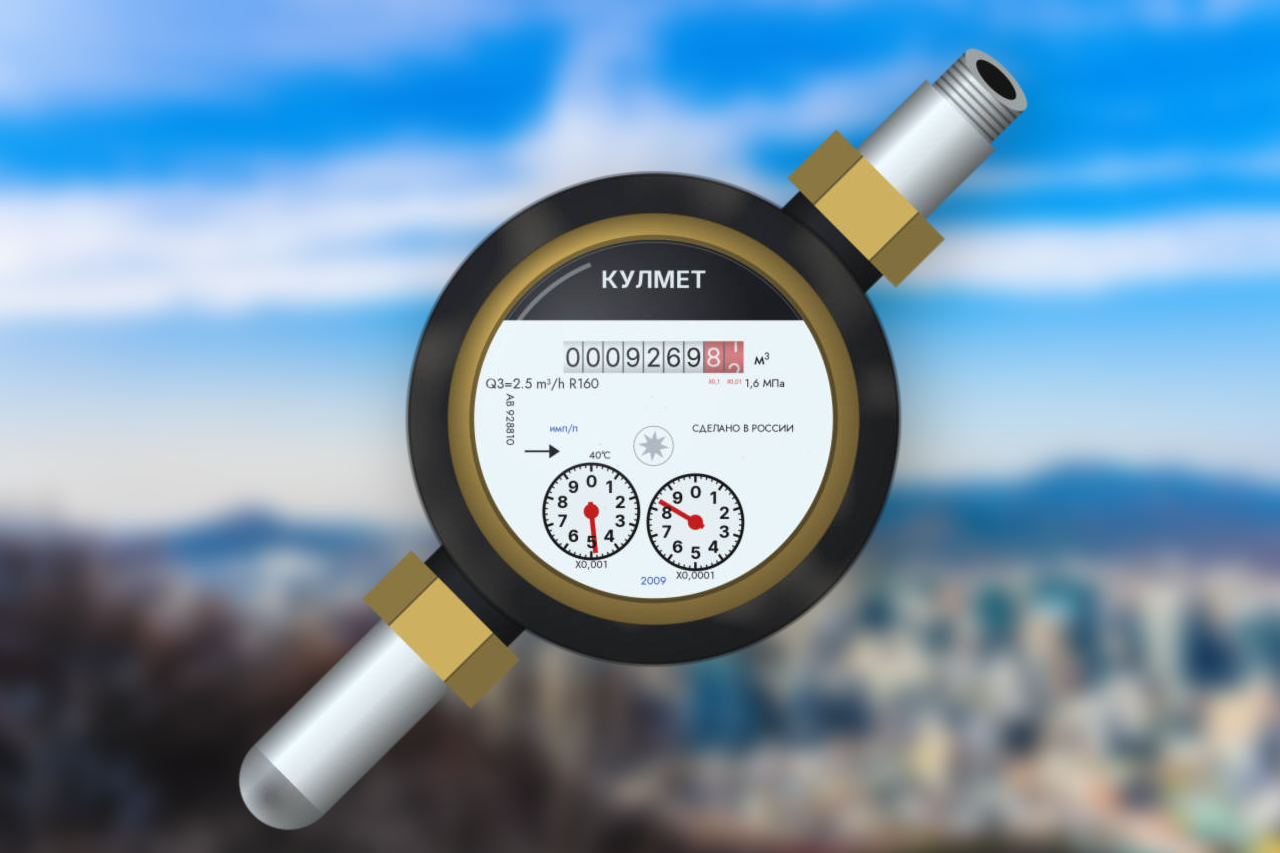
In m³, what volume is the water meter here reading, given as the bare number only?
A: 9269.8148
